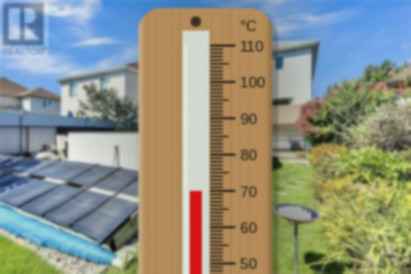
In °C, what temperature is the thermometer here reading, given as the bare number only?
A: 70
